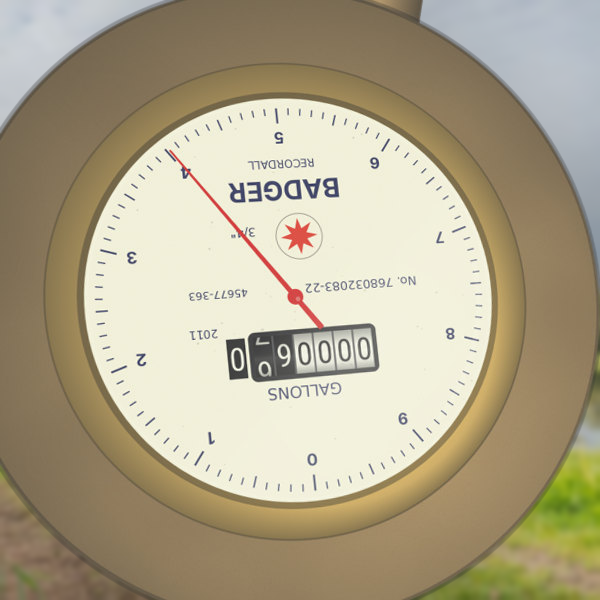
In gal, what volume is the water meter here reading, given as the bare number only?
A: 664.0
